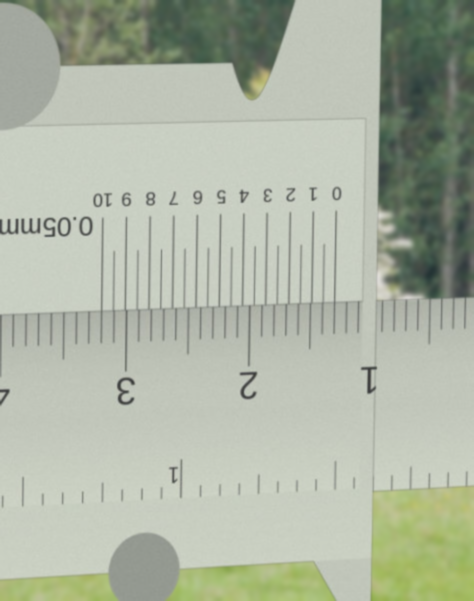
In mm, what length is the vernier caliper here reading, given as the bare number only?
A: 13.0
